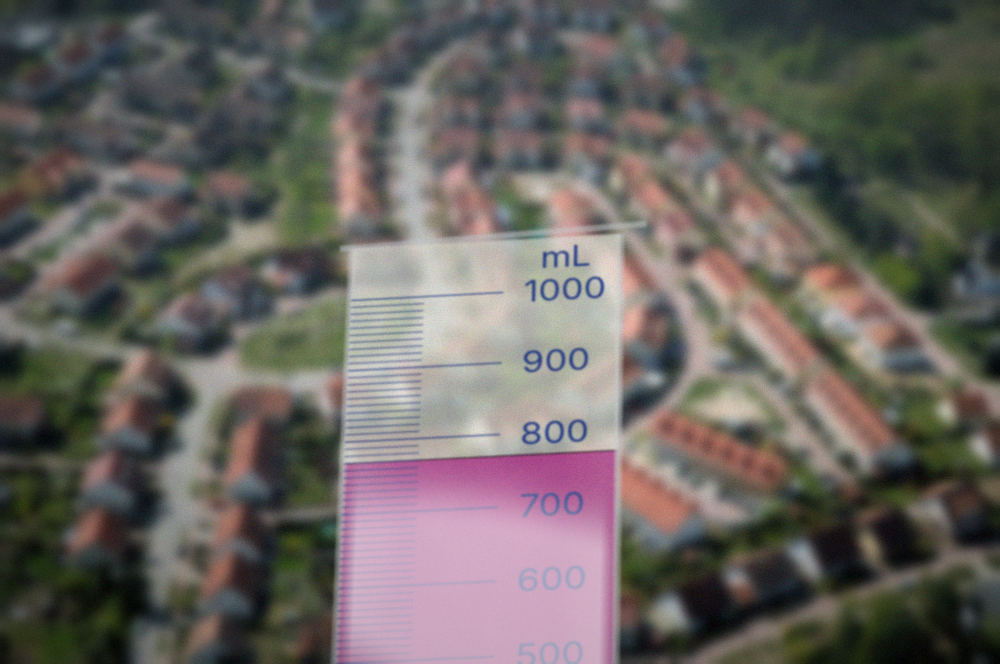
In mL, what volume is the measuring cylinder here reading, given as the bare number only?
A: 770
